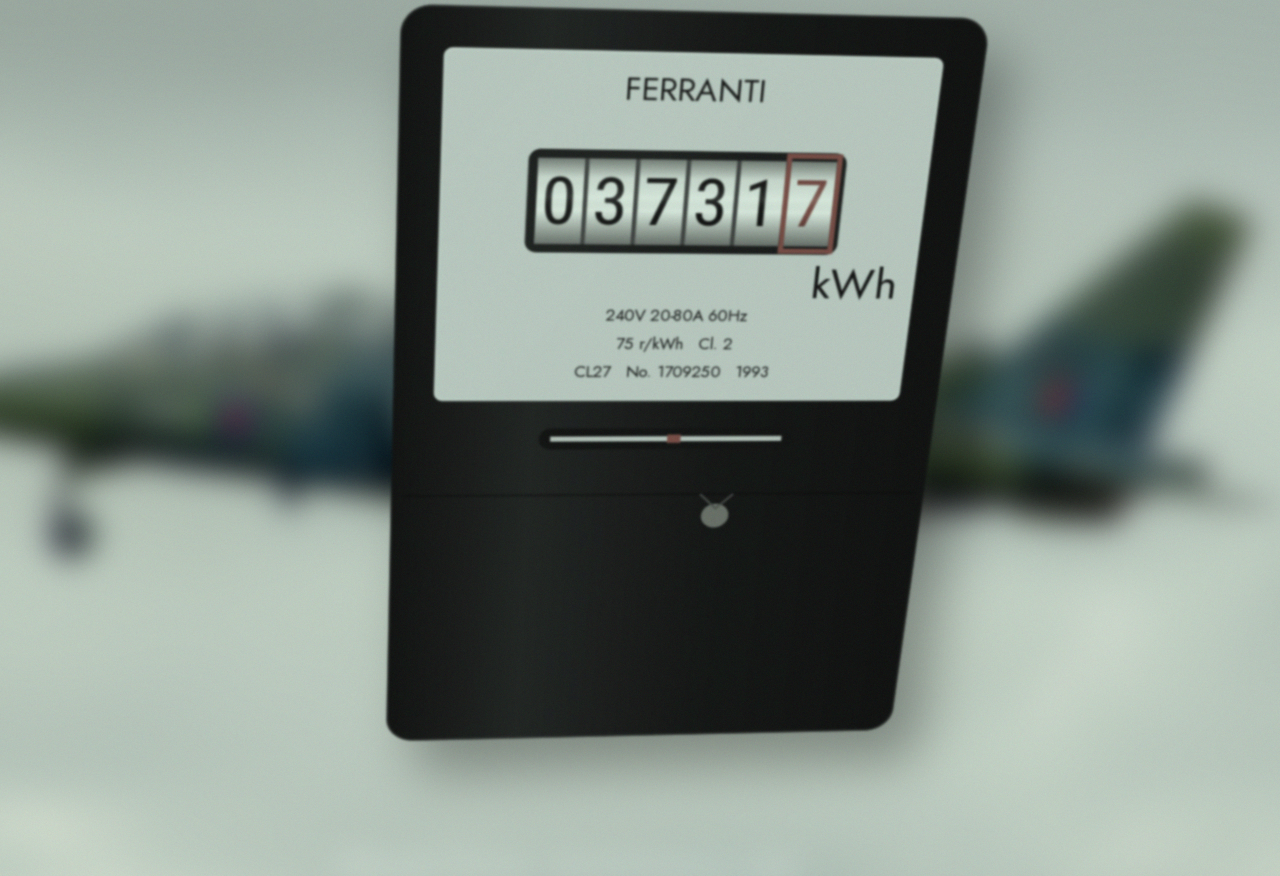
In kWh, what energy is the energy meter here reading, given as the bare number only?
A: 3731.7
